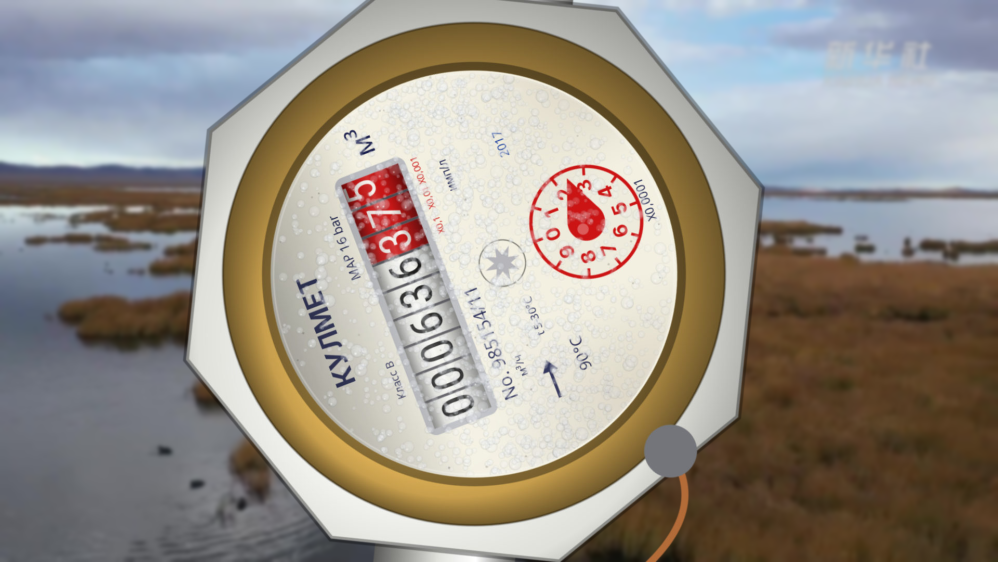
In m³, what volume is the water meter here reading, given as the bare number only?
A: 636.3752
